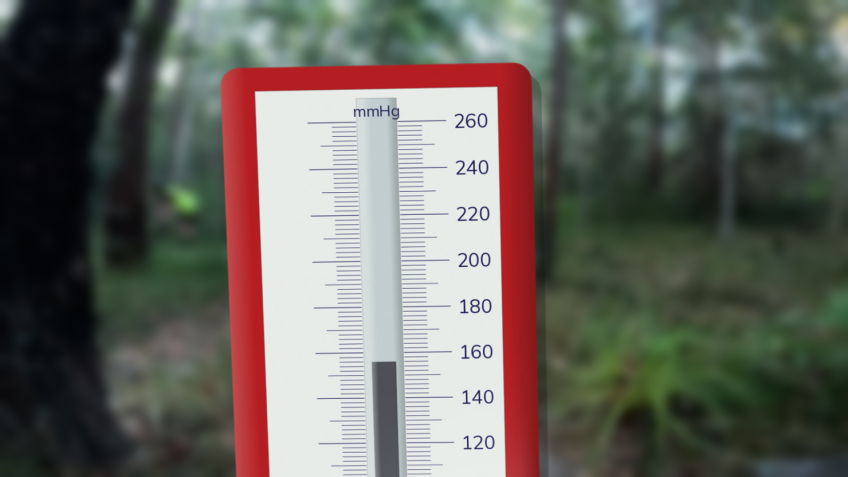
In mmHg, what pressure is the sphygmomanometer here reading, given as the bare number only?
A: 156
